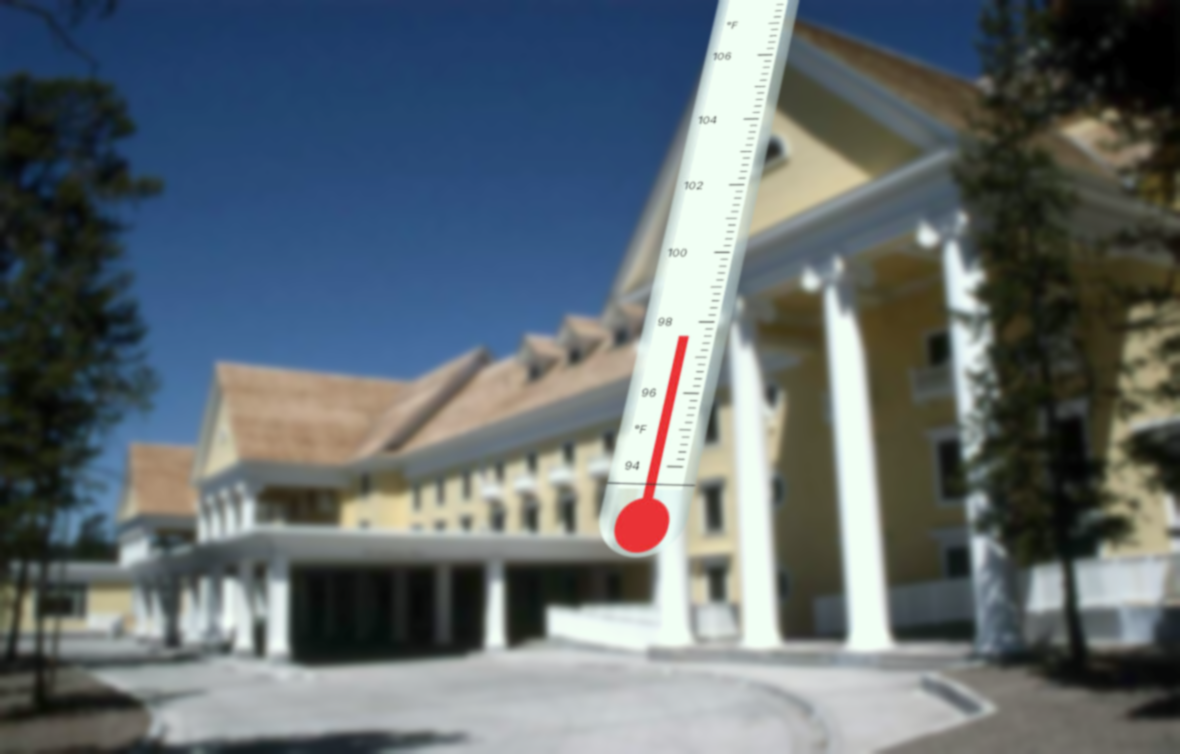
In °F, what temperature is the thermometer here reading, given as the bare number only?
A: 97.6
